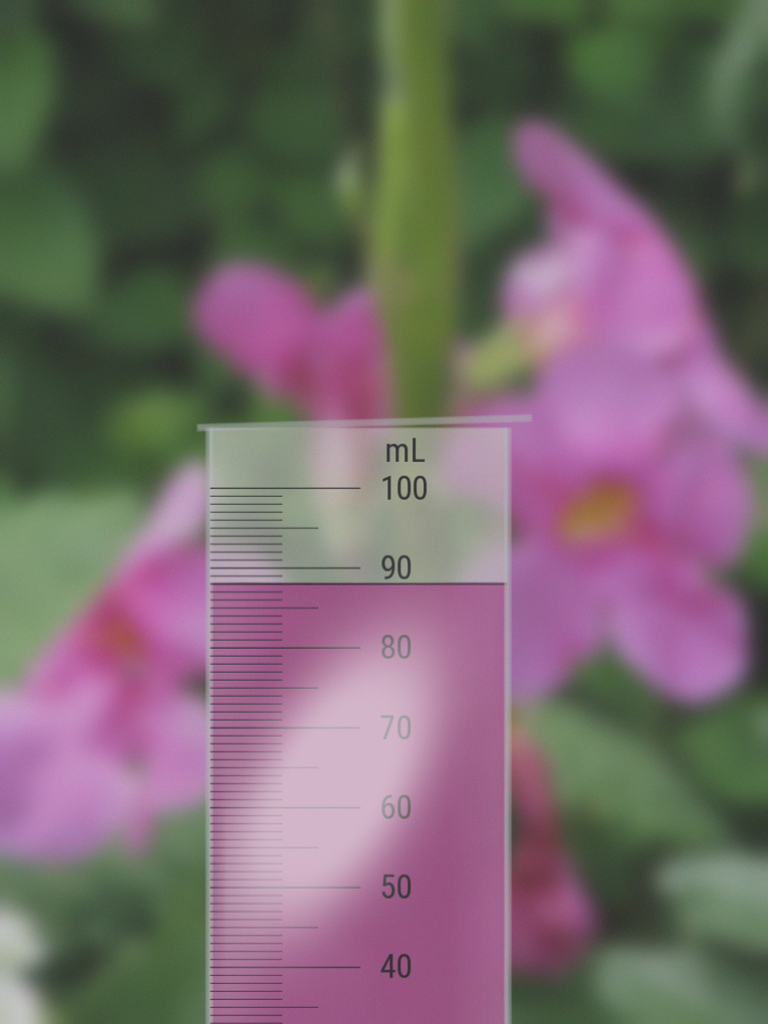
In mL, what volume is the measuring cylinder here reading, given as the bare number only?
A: 88
